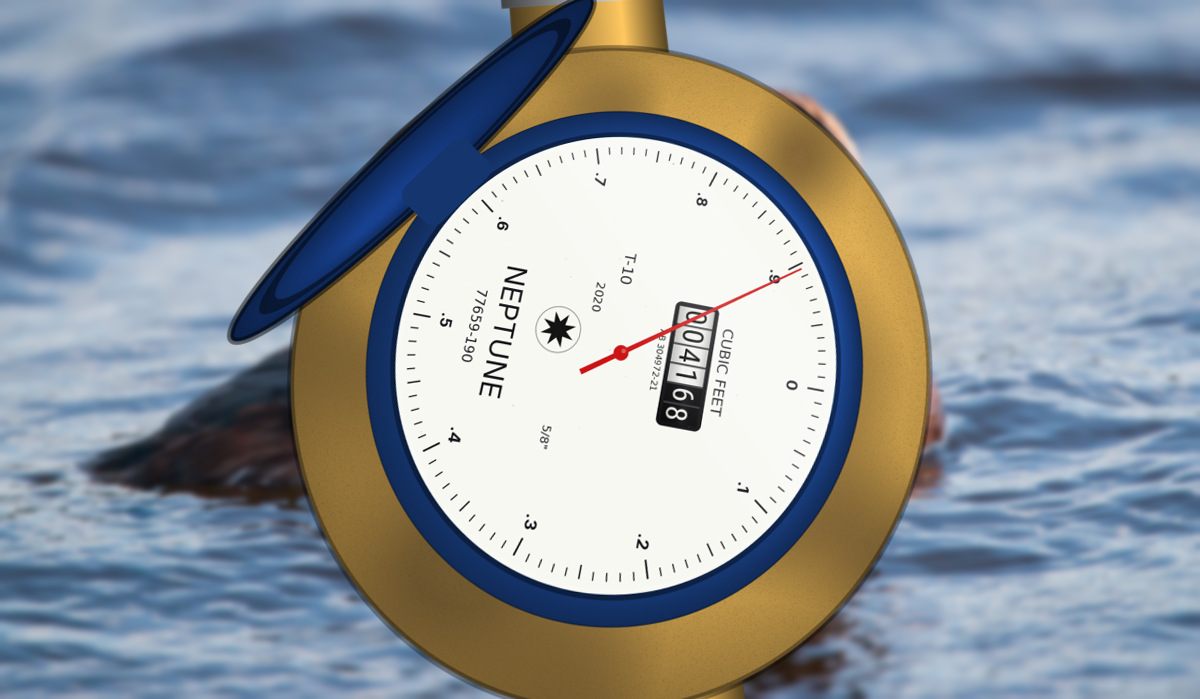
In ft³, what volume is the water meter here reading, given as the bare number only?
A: 4167.90
